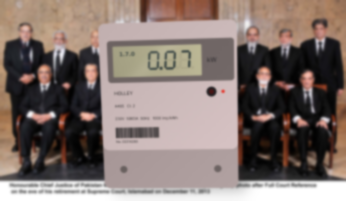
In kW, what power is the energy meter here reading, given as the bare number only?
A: 0.07
